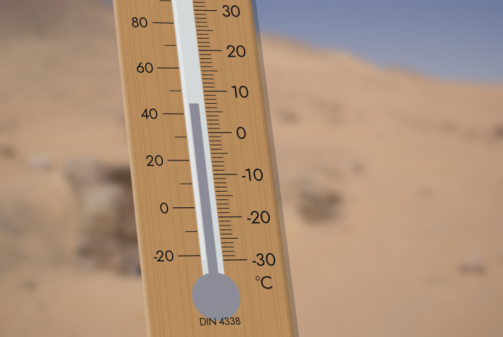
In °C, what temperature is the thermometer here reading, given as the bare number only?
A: 7
